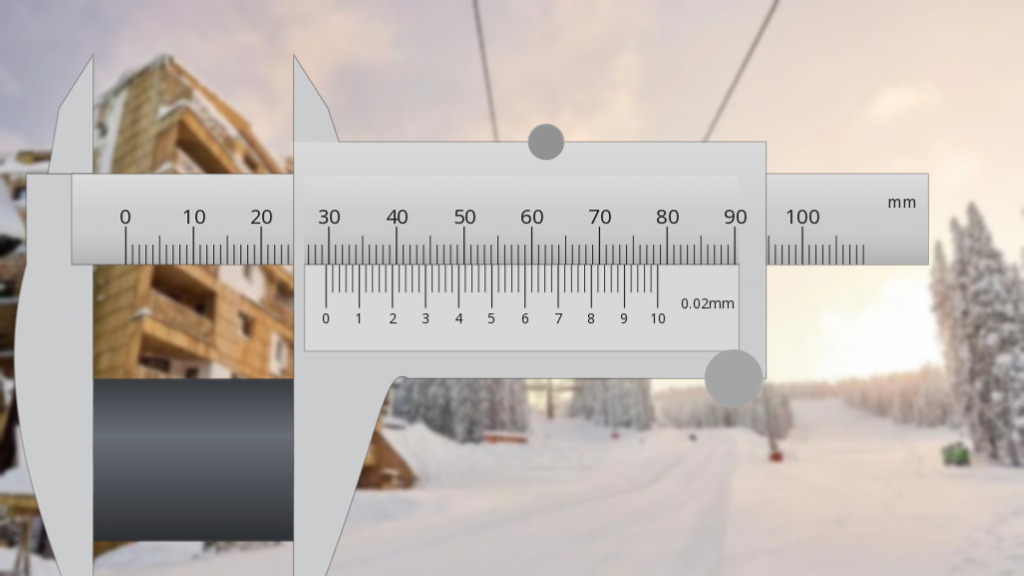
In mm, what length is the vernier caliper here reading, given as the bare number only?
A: 29.6
